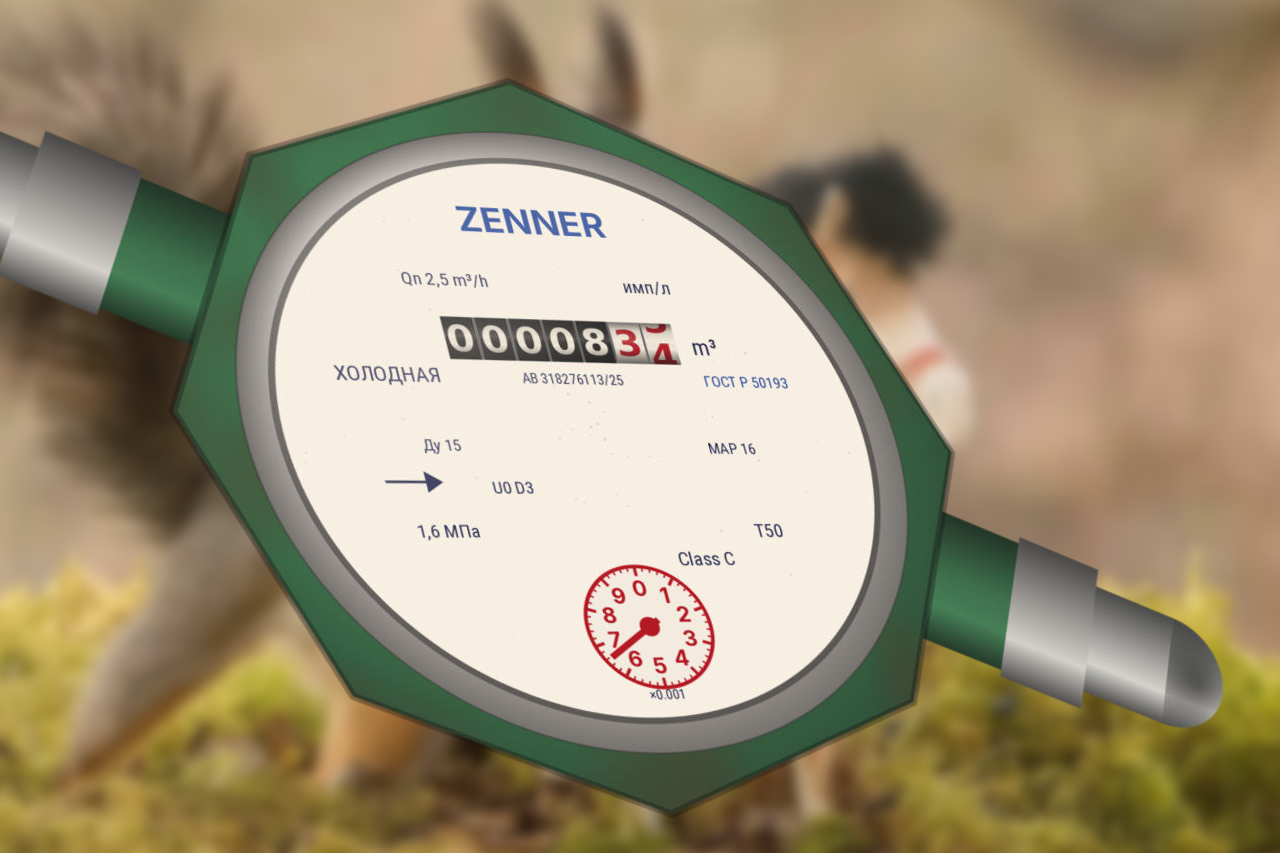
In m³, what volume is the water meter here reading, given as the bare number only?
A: 8.336
